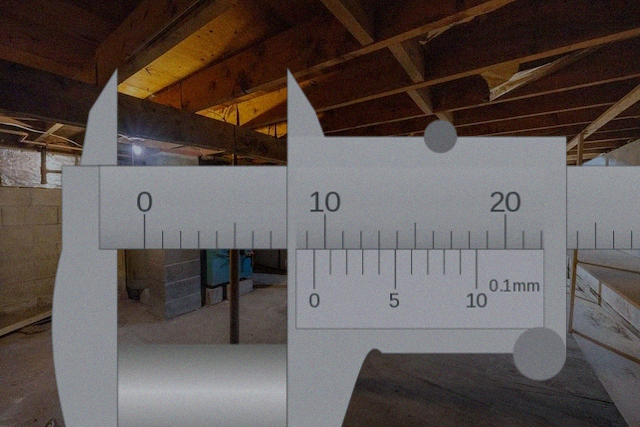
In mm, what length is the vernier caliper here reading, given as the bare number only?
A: 9.4
